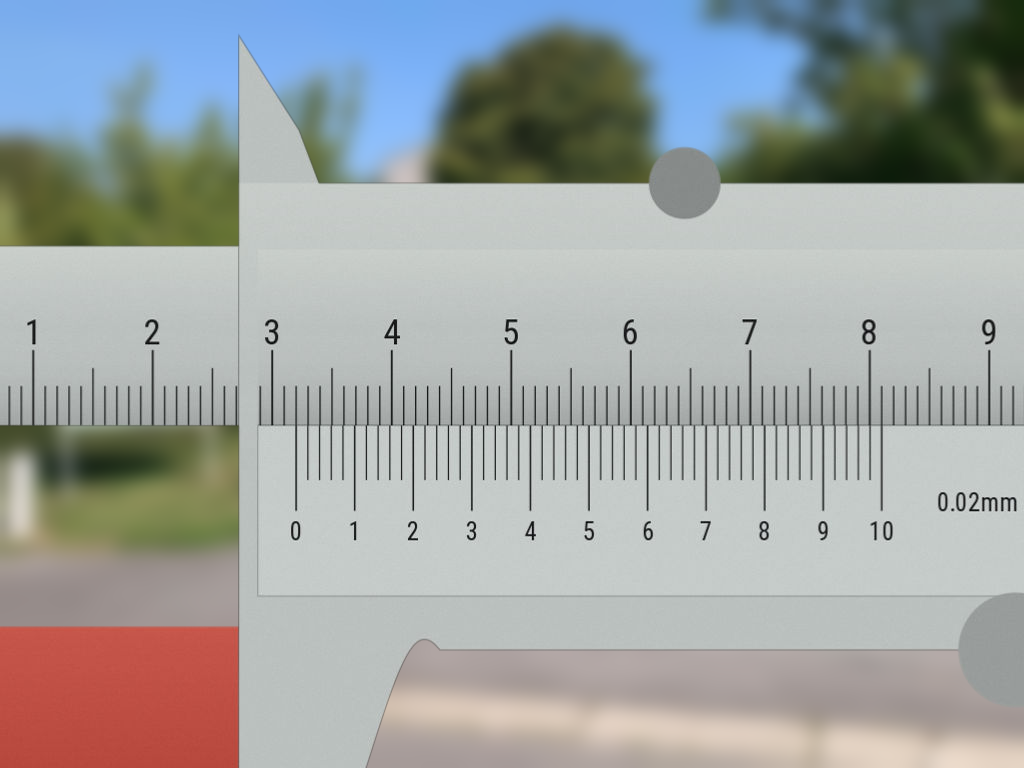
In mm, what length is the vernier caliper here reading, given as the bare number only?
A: 32.0
